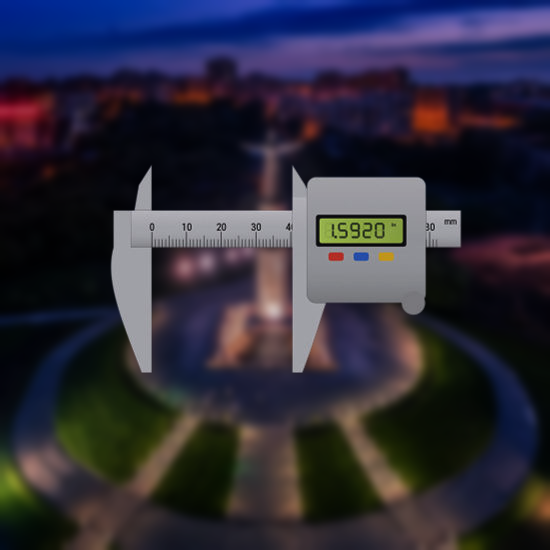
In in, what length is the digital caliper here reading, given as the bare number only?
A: 1.5920
